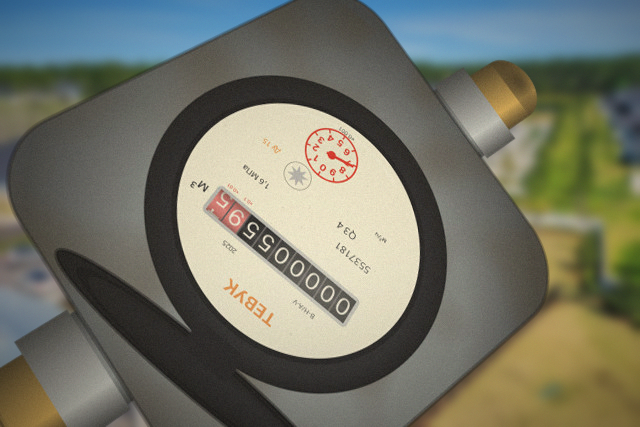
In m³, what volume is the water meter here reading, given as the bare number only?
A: 55.947
